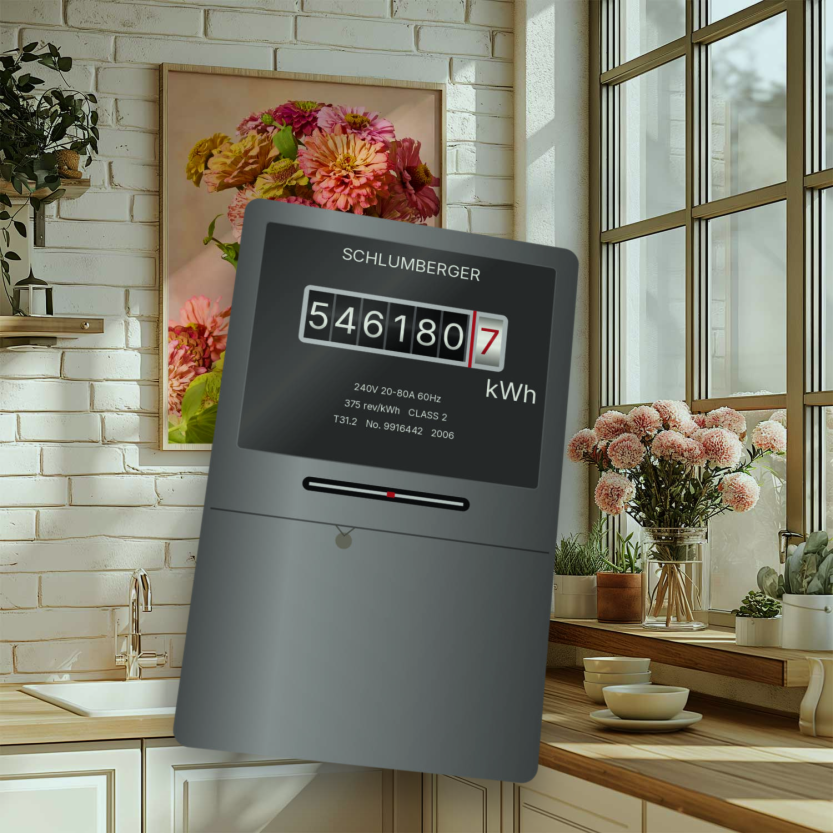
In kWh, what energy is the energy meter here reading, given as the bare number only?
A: 546180.7
